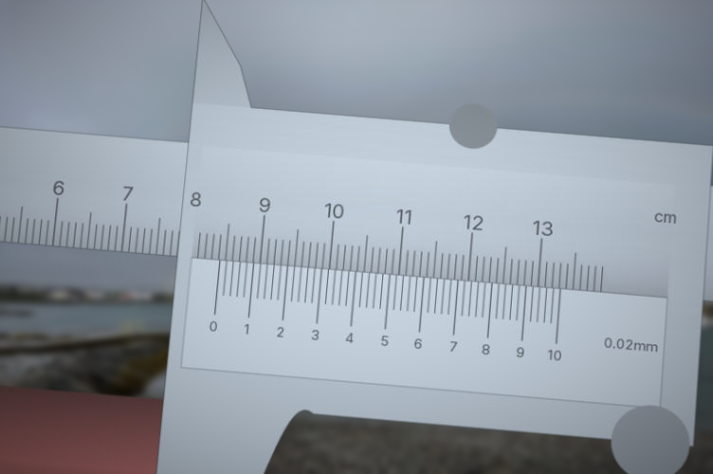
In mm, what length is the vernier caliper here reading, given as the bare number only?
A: 84.2
